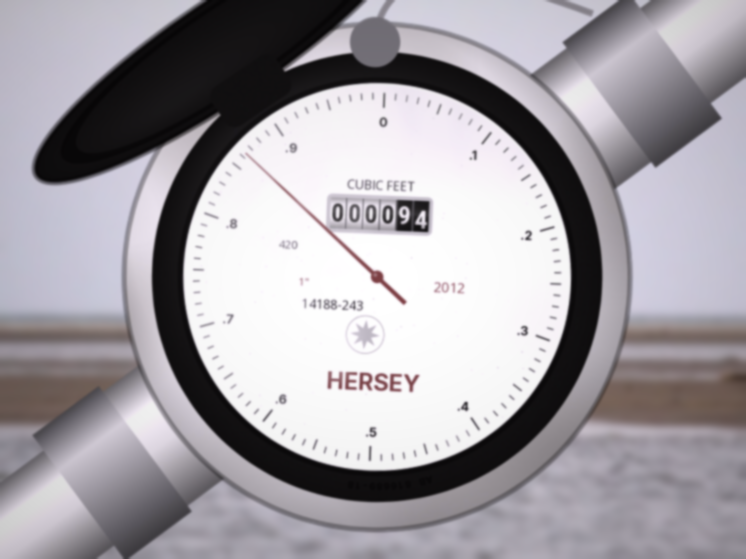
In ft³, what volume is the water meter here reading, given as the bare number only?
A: 93.86
